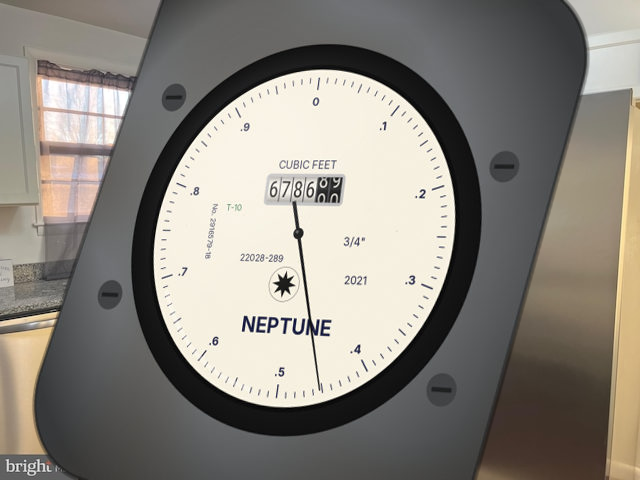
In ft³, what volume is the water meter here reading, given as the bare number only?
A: 678689.45
